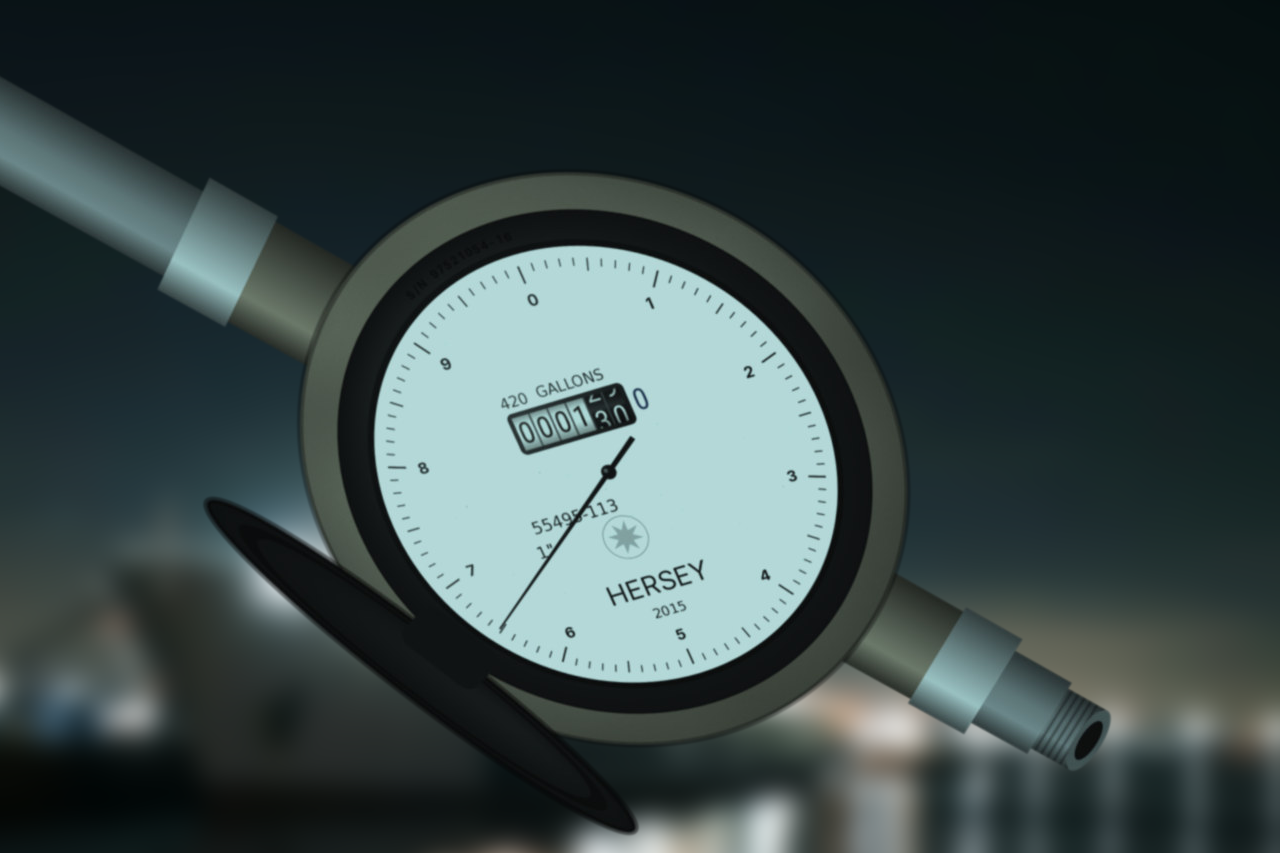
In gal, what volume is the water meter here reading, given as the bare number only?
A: 1296.5
